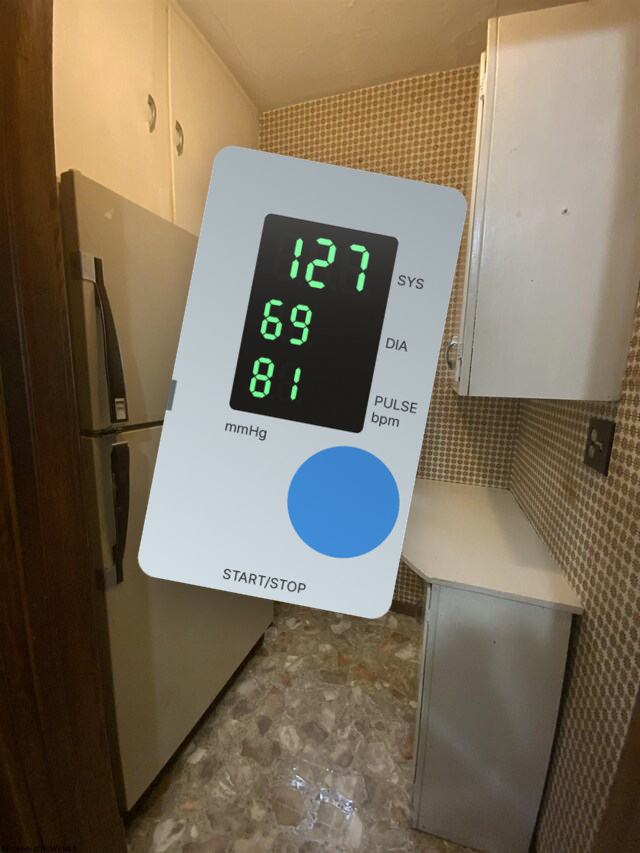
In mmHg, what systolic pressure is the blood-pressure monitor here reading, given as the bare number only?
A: 127
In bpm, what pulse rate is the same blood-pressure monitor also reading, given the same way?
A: 81
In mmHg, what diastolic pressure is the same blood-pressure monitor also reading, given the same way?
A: 69
